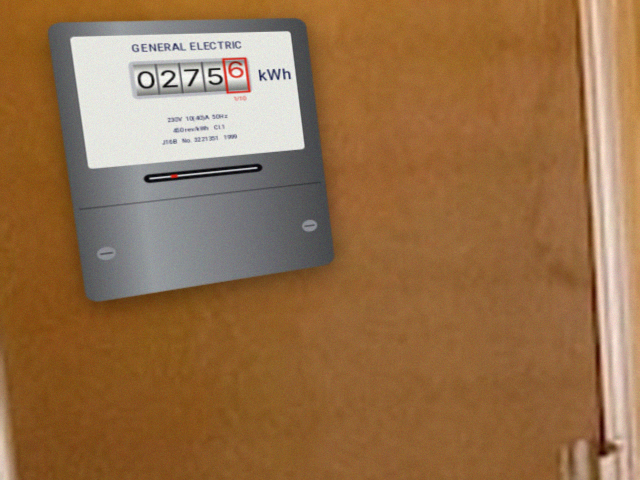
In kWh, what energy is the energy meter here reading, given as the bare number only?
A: 275.6
